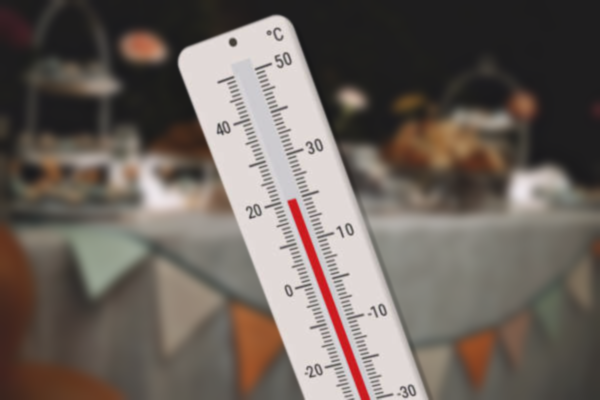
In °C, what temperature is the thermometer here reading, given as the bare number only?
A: 20
